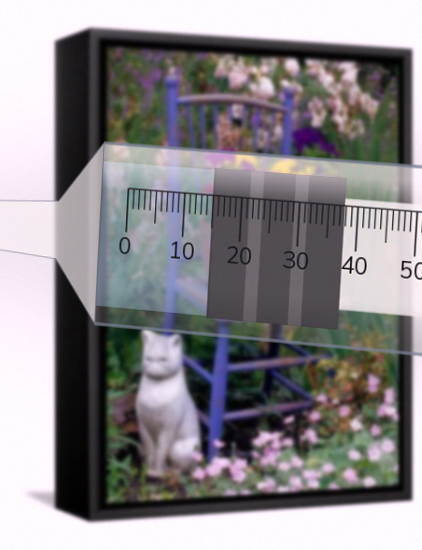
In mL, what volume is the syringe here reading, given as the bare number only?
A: 15
